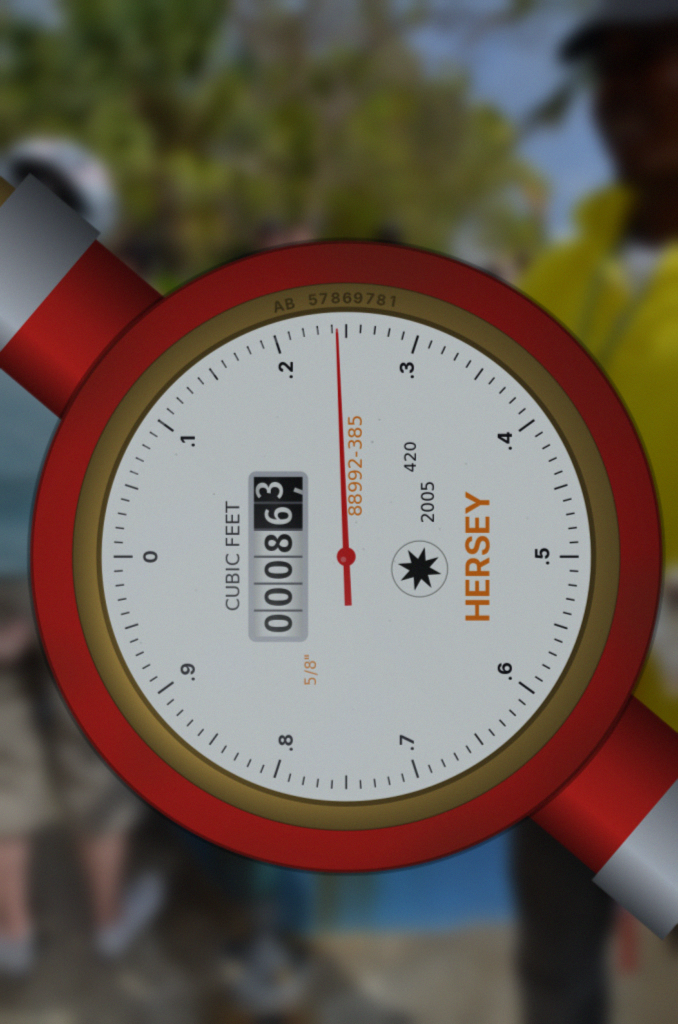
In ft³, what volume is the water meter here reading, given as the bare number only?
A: 863.24
